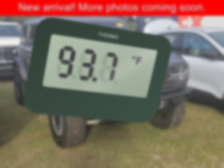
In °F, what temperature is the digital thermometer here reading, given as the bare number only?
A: 93.7
